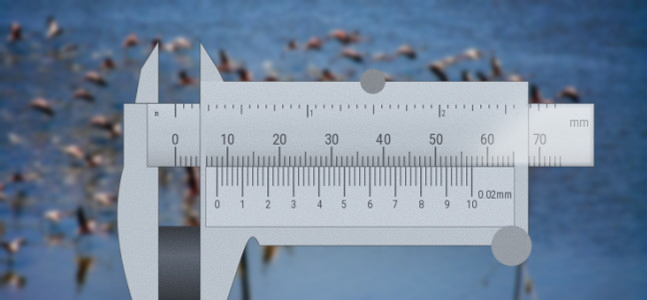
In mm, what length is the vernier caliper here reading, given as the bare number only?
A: 8.0
